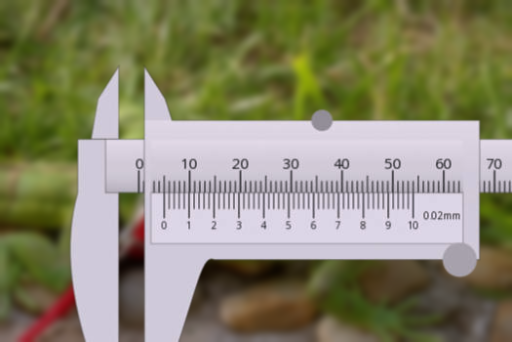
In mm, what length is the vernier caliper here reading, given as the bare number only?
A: 5.0
